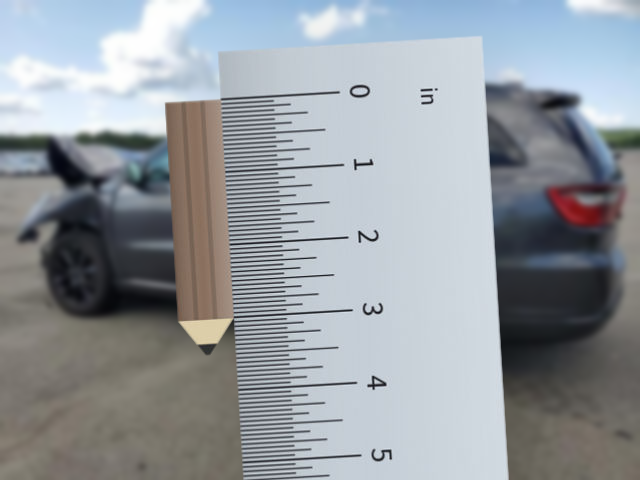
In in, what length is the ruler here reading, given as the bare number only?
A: 3.5
